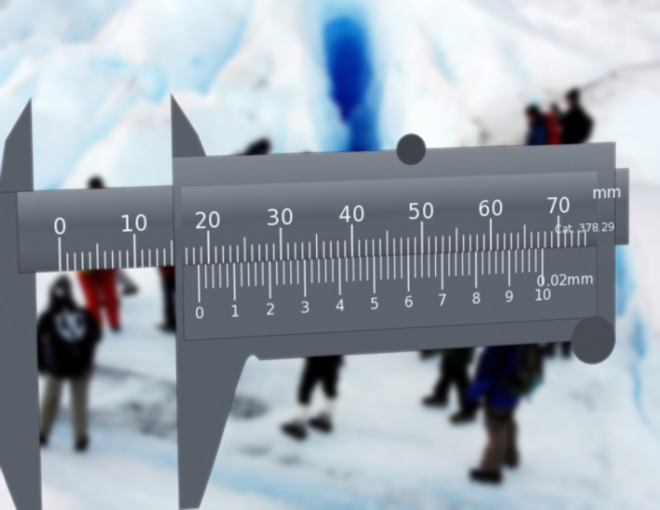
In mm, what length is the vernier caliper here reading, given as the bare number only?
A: 18.6
